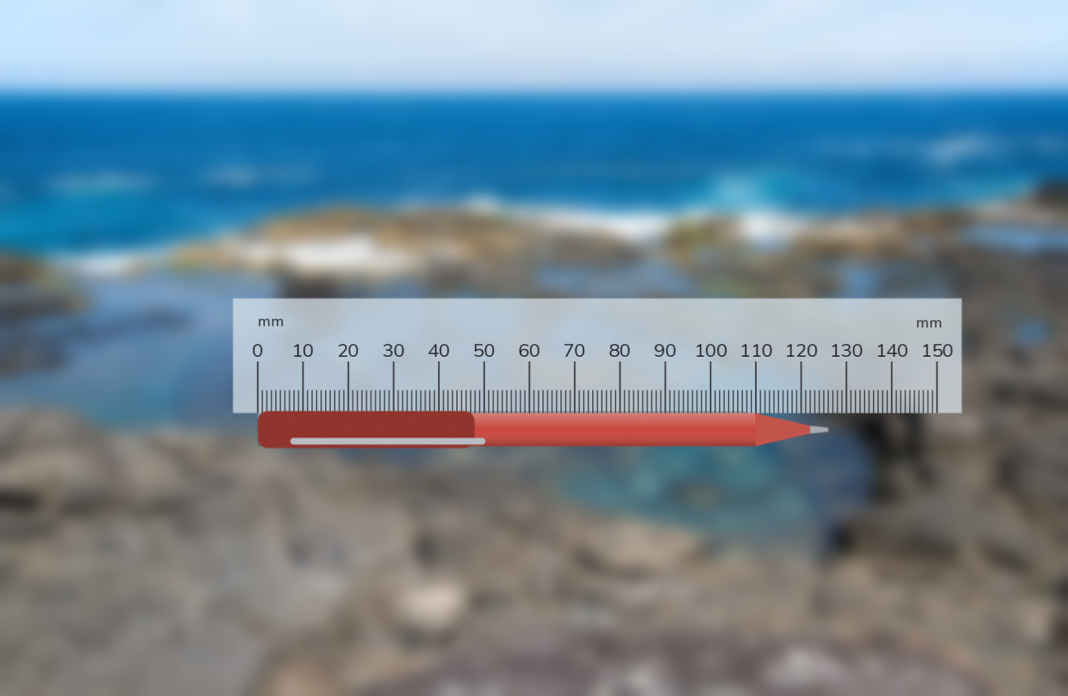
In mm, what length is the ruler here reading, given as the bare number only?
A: 126
